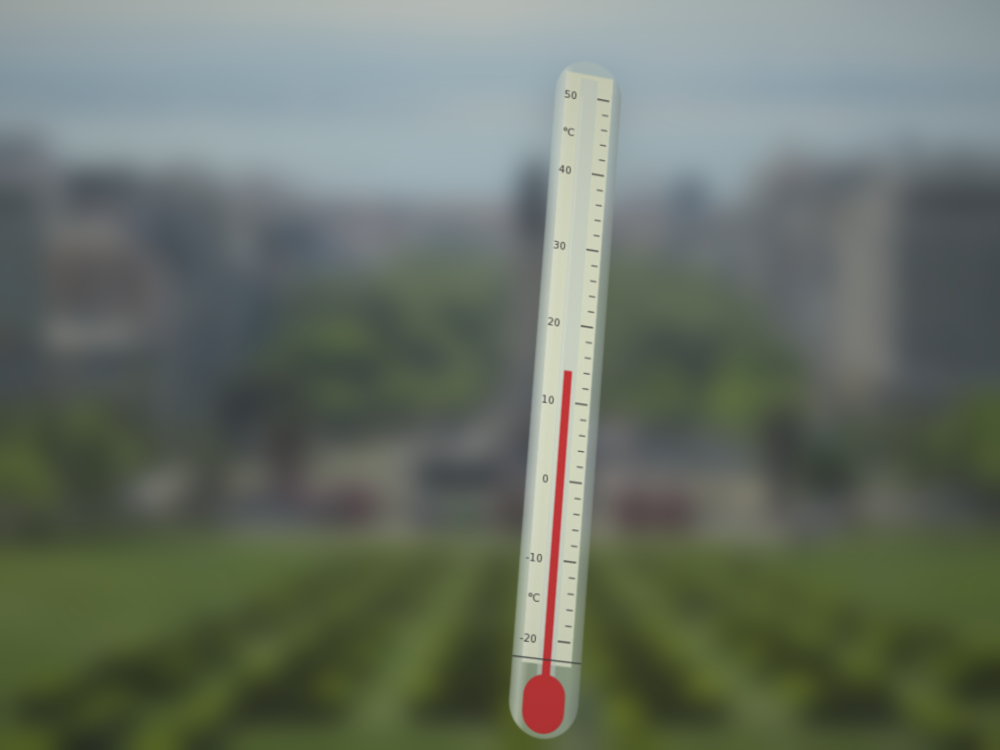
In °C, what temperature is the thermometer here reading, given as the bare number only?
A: 14
